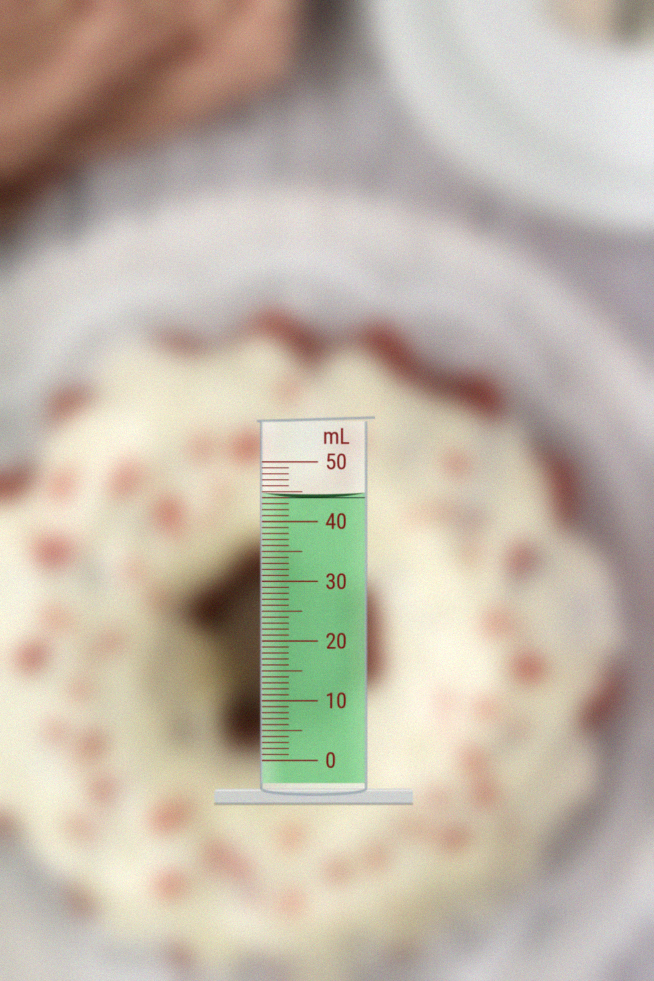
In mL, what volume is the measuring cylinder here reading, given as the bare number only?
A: 44
